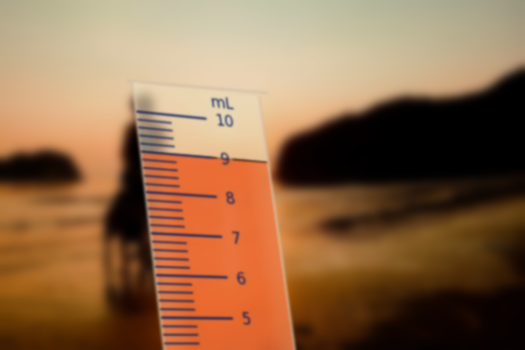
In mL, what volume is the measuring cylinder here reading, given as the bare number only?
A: 9
